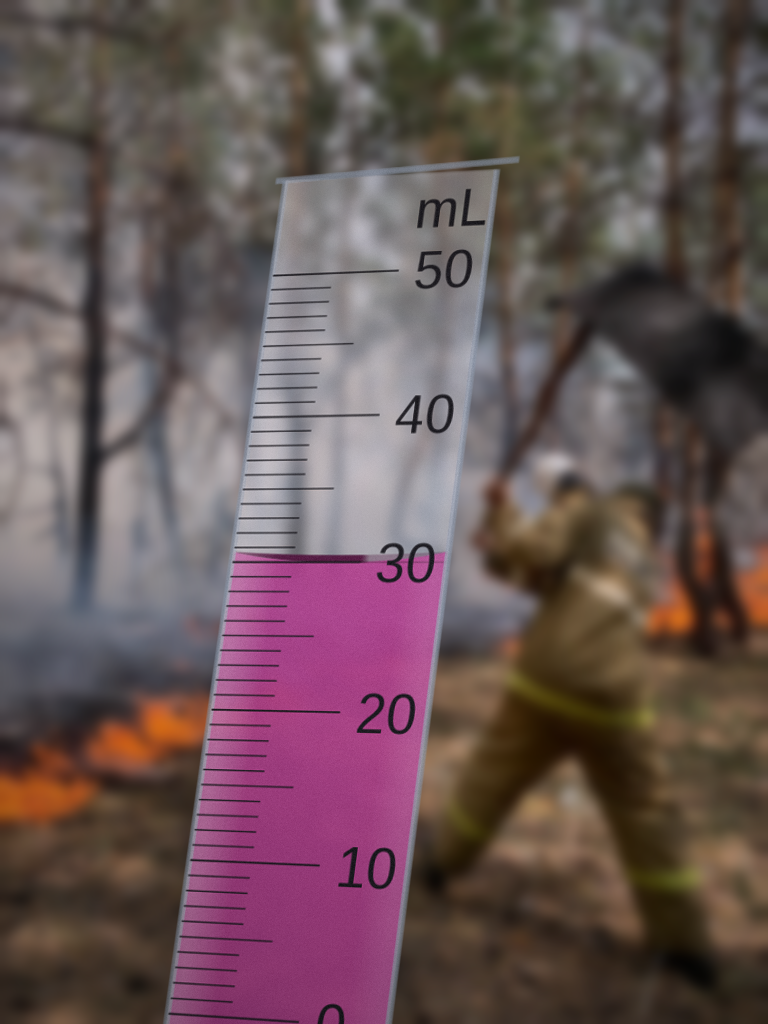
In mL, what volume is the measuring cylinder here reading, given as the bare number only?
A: 30
